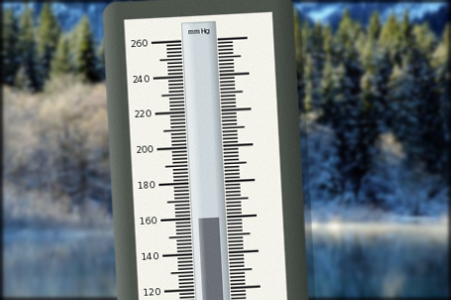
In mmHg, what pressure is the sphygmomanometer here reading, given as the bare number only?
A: 160
